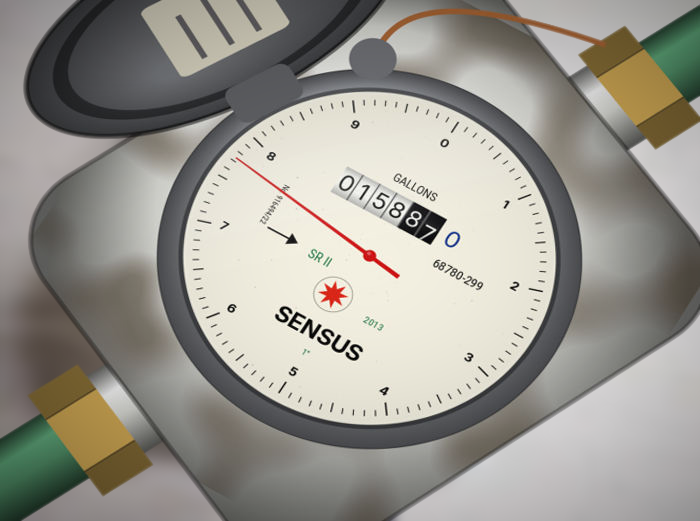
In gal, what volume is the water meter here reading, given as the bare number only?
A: 158867.7
